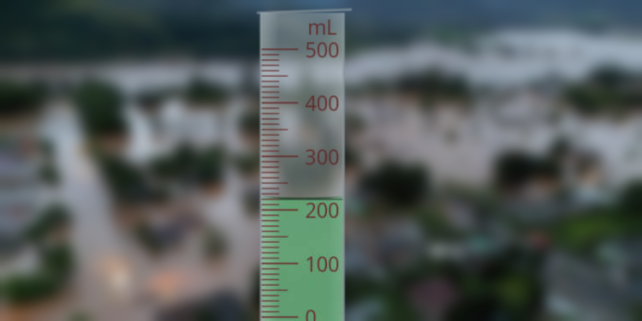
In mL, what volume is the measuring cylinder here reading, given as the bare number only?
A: 220
